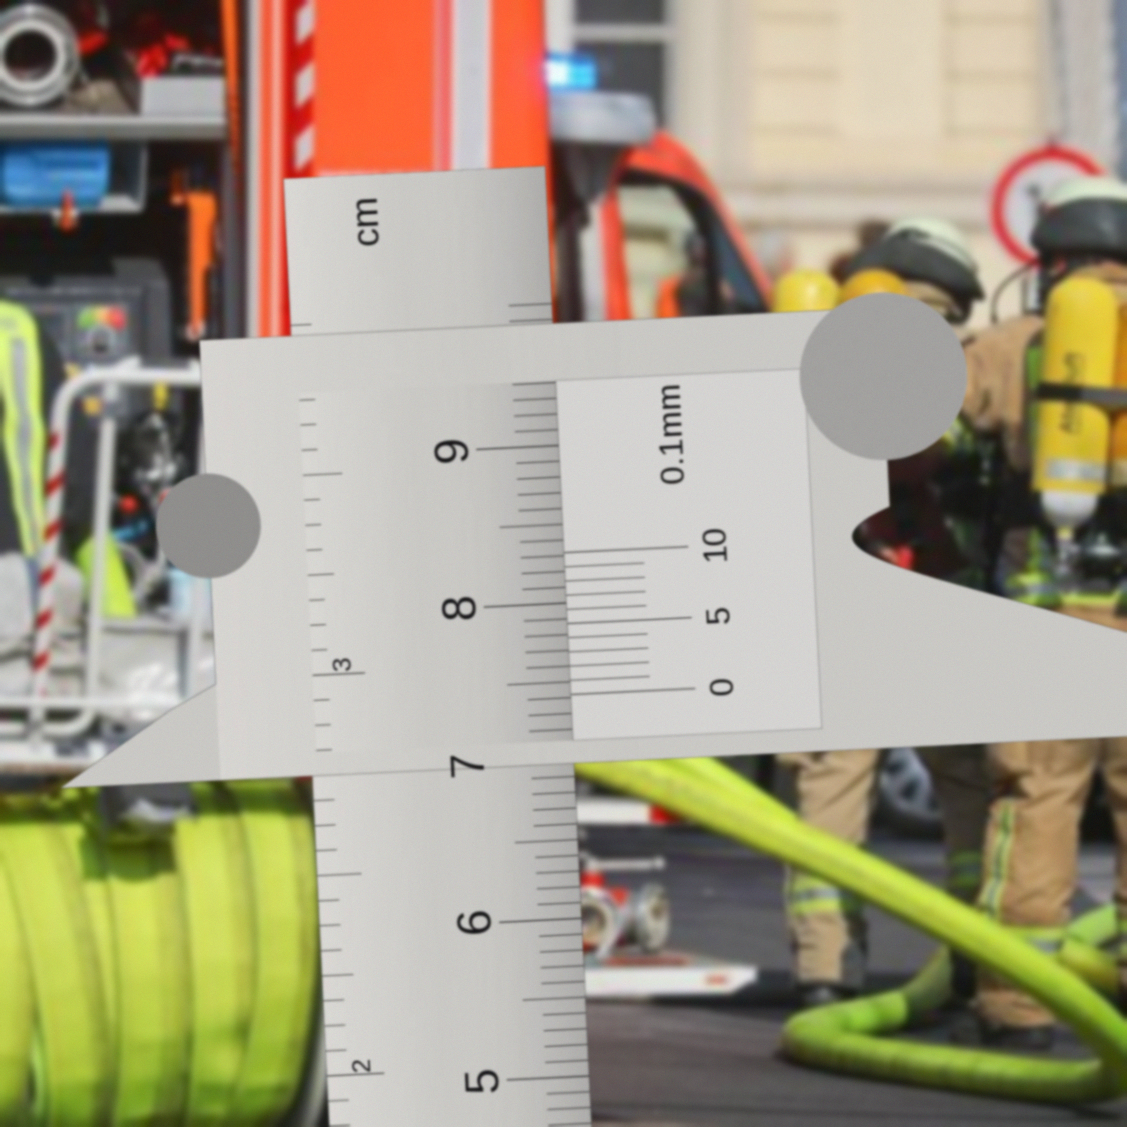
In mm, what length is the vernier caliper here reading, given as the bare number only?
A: 74.2
